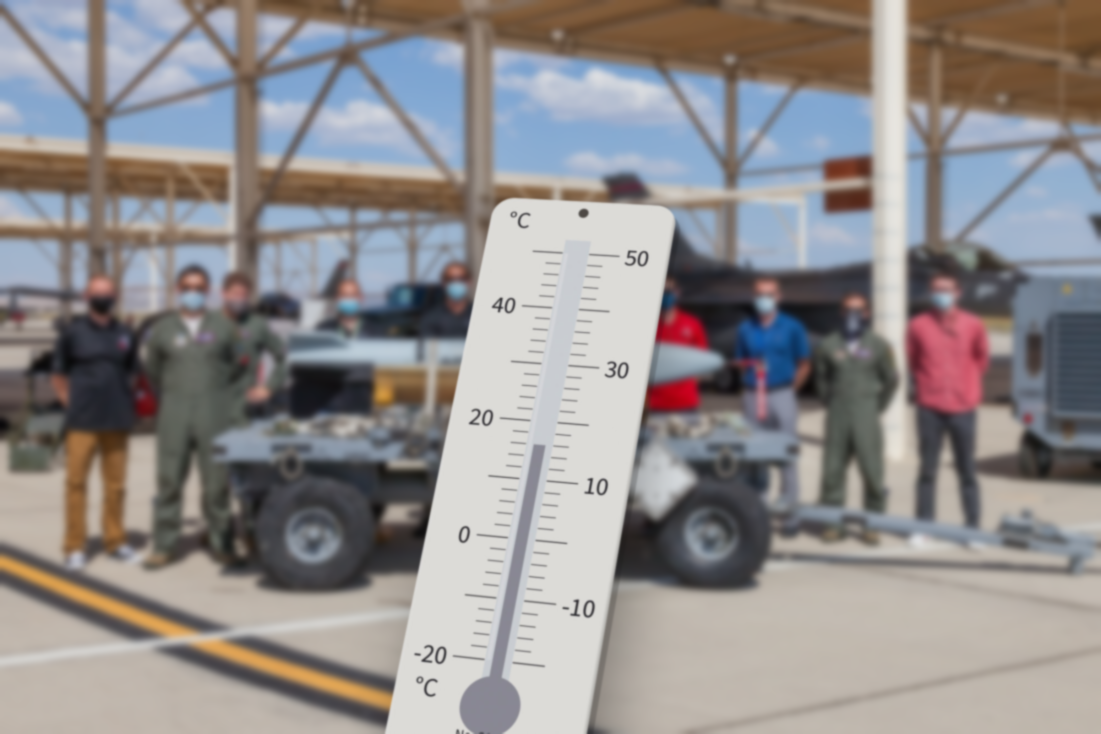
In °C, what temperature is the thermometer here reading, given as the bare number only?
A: 16
